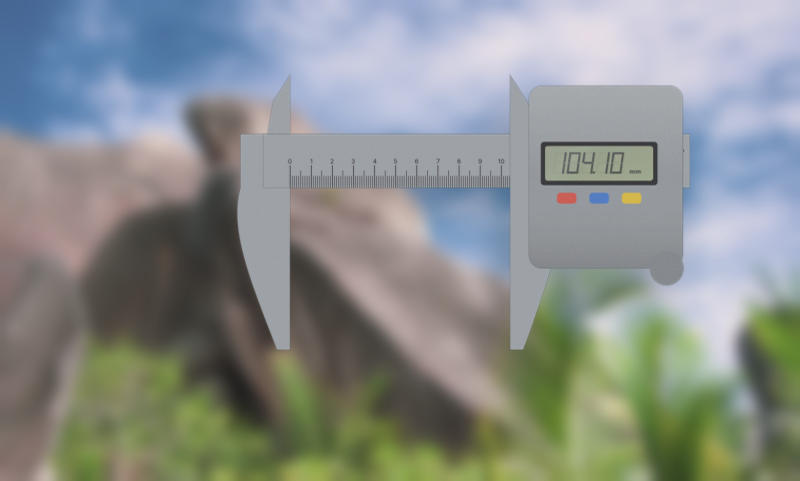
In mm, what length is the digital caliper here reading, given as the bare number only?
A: 104.10
